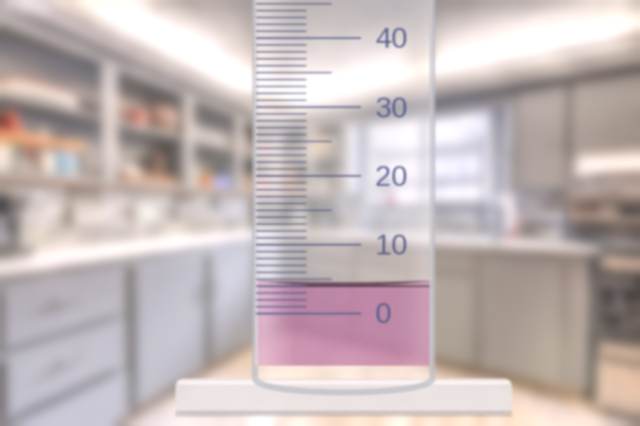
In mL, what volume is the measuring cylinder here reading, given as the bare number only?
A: 4
